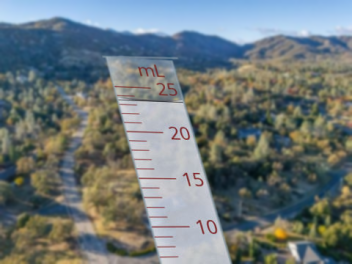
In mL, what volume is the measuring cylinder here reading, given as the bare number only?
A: 23.5
